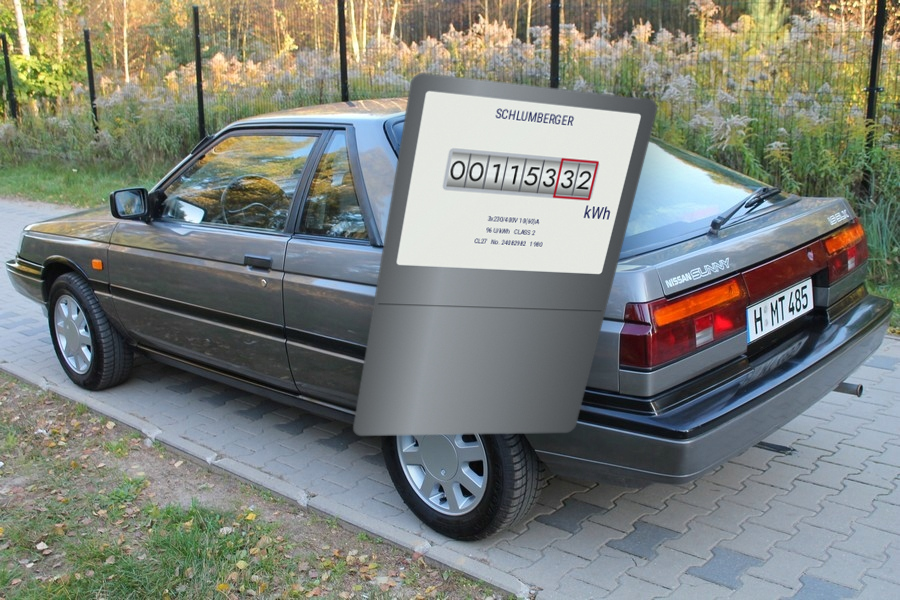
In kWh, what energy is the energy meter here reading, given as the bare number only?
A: 1153.32
